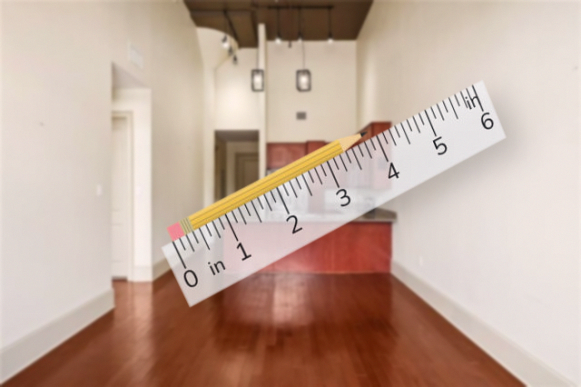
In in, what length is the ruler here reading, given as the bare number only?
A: 3.875
